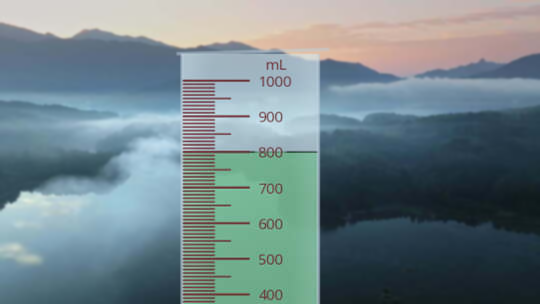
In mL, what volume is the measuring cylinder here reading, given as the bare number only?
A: 800
